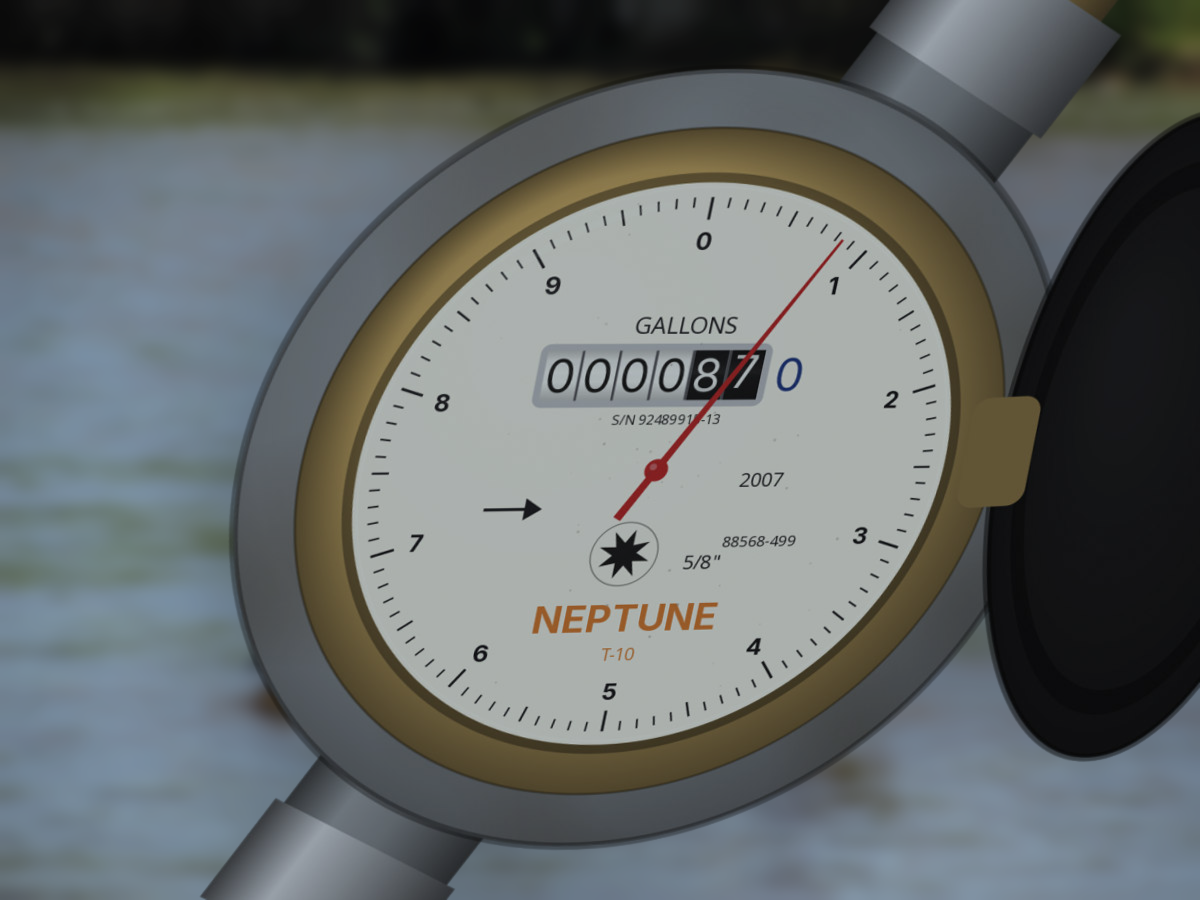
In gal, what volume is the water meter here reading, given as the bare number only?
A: 870.8
